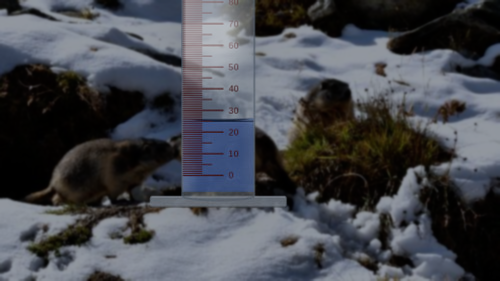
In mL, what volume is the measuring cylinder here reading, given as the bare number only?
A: 25
